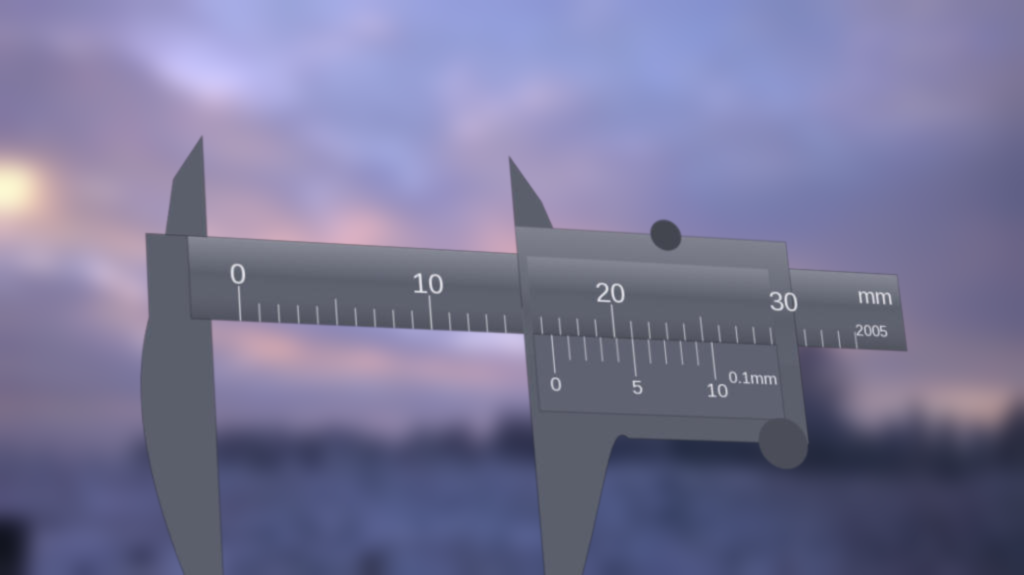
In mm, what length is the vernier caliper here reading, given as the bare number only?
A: 16.5
